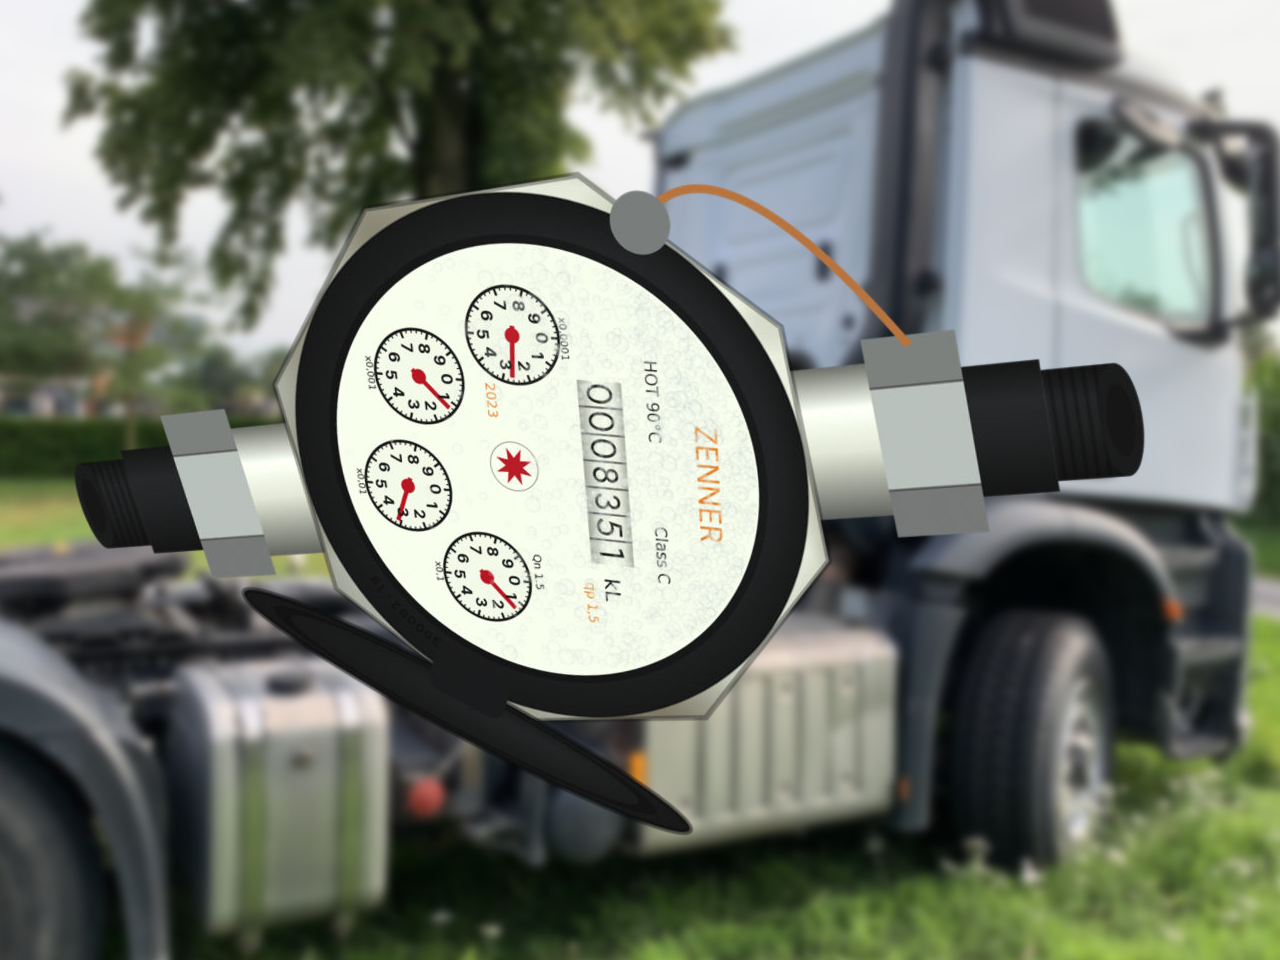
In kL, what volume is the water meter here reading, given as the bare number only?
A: 8351.1312
